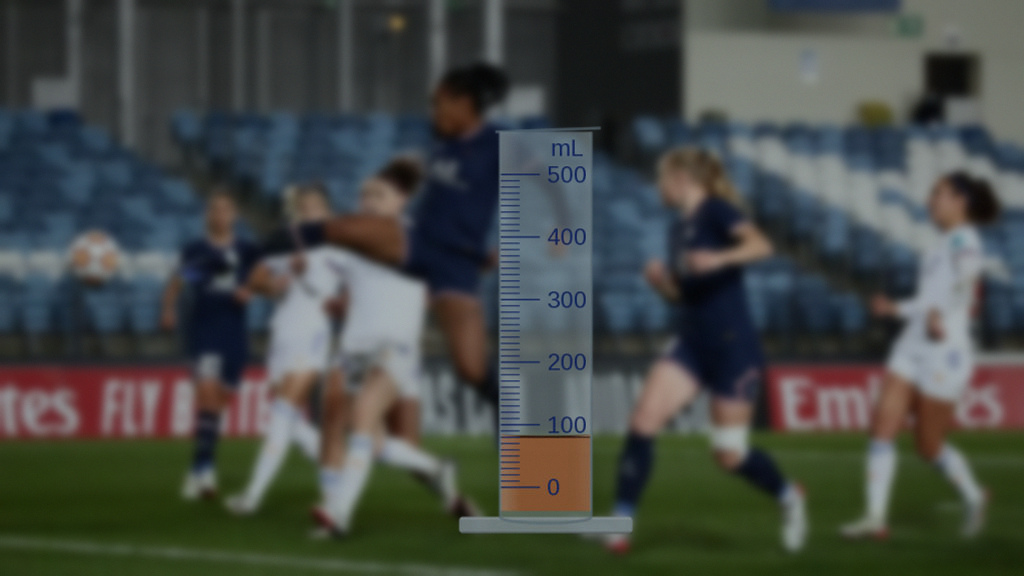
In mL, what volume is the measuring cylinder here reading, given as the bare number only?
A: 80
